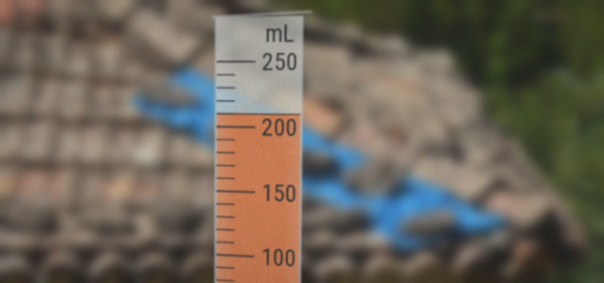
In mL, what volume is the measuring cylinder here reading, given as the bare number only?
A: 210
